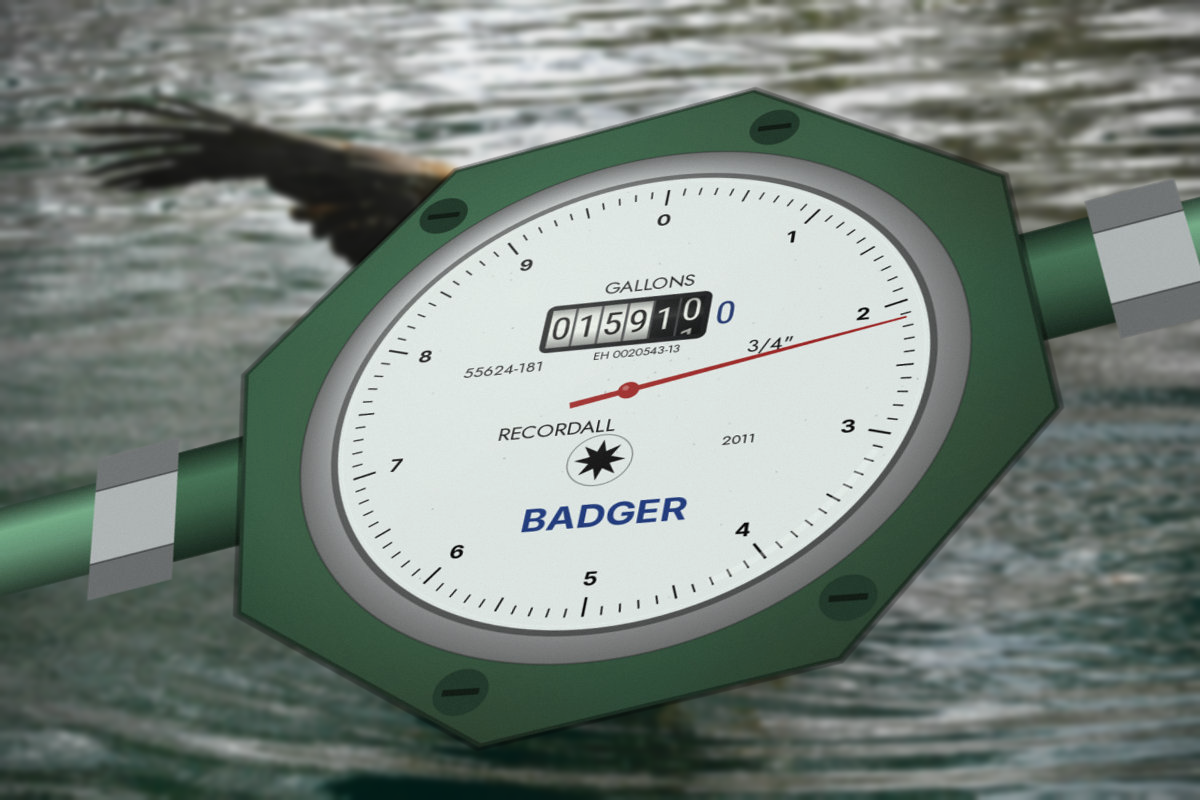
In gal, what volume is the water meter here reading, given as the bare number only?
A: 159102.1
